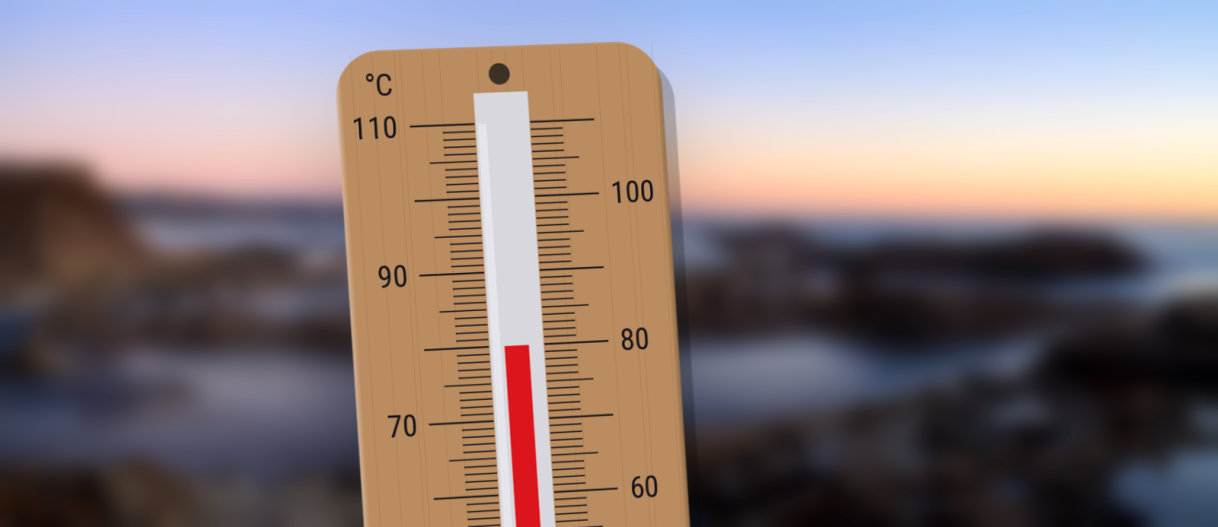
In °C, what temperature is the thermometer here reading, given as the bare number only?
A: 80
